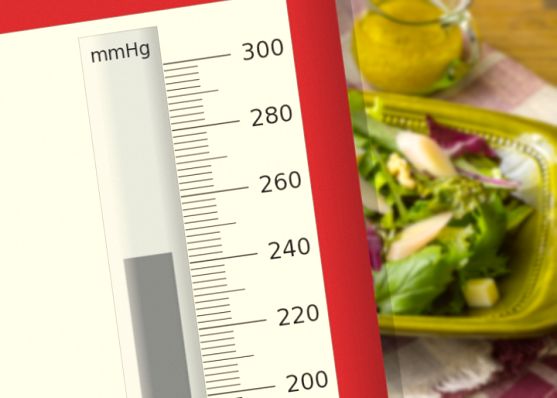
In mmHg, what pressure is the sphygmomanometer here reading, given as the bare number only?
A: 244
